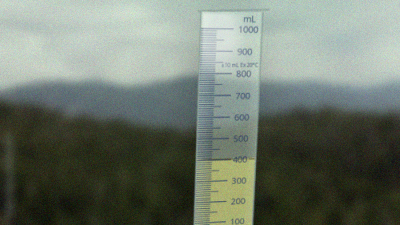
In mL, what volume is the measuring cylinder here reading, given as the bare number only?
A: 400
